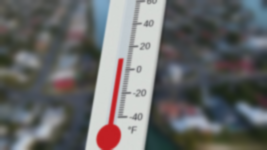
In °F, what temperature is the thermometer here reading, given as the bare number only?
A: 10
